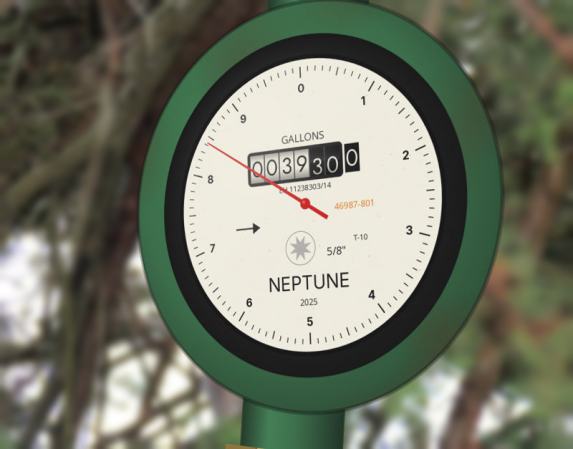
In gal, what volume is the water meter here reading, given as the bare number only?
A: 39298.4
